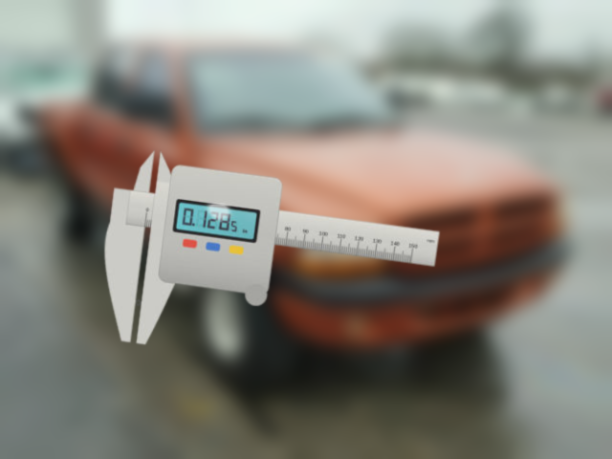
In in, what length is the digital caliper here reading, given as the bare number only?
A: 0.1285
